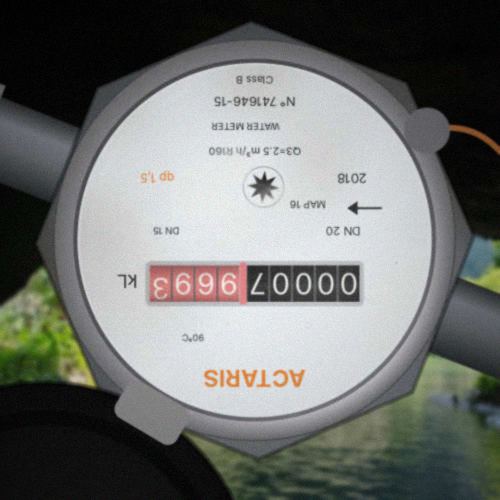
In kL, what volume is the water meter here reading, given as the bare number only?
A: 7.9693
